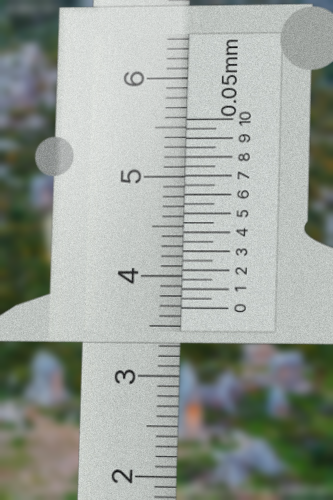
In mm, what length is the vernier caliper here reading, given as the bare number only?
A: 36.8
